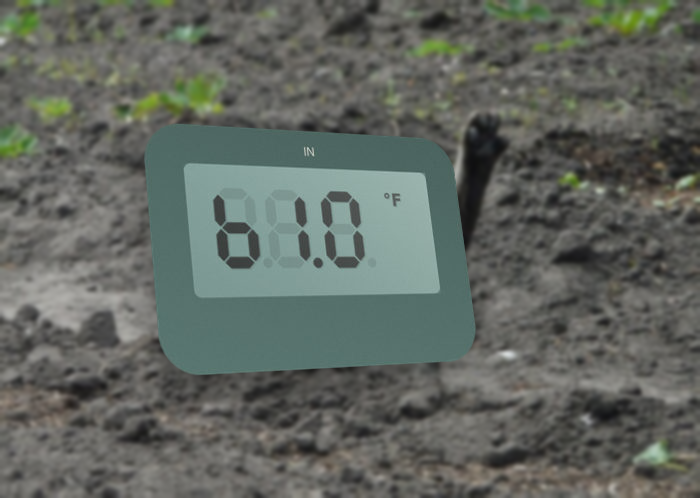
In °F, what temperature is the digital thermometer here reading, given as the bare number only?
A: 61.0
